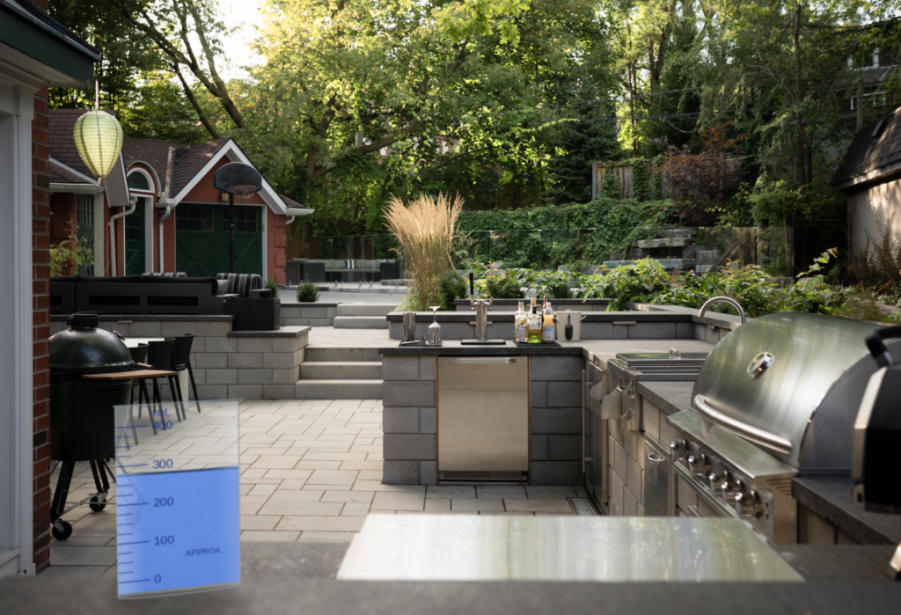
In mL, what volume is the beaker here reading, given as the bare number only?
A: 275
